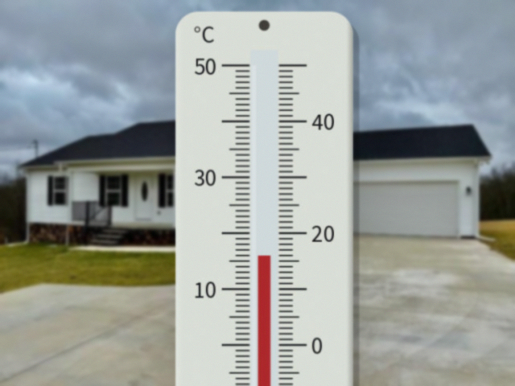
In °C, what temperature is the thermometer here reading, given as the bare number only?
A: 16
